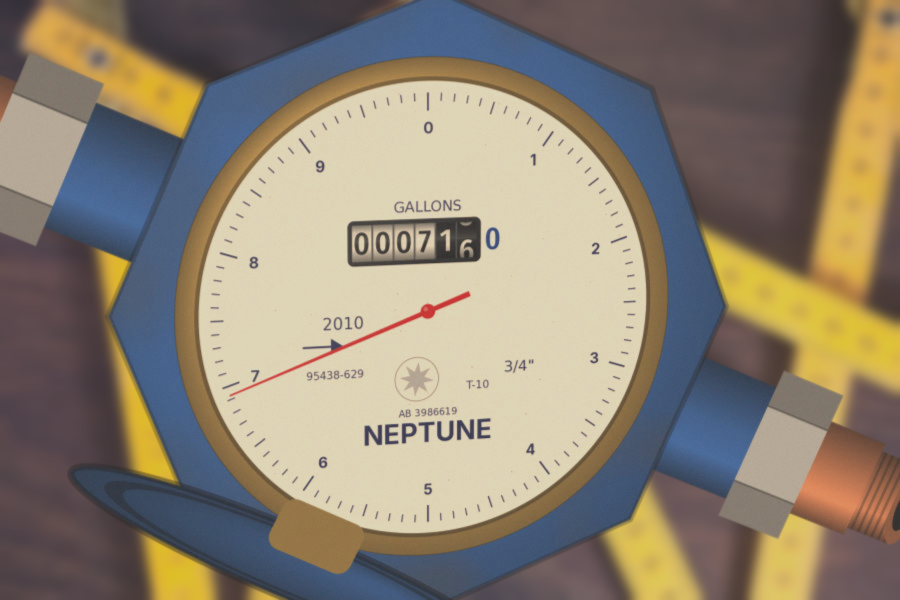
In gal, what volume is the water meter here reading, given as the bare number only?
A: 7156.9
